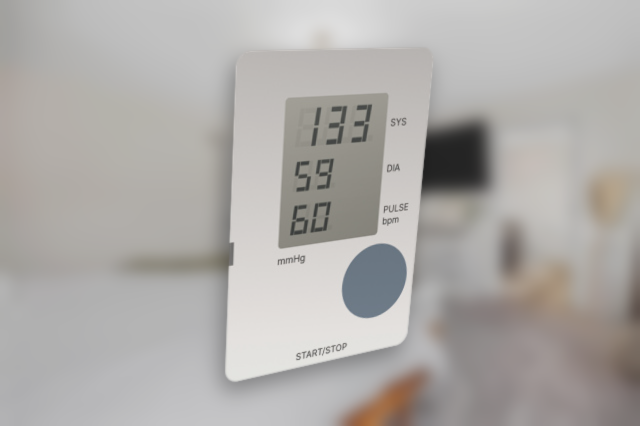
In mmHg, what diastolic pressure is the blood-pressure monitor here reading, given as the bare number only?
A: 59
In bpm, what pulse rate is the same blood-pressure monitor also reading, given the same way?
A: 60
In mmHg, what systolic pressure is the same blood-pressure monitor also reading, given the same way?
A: 133
